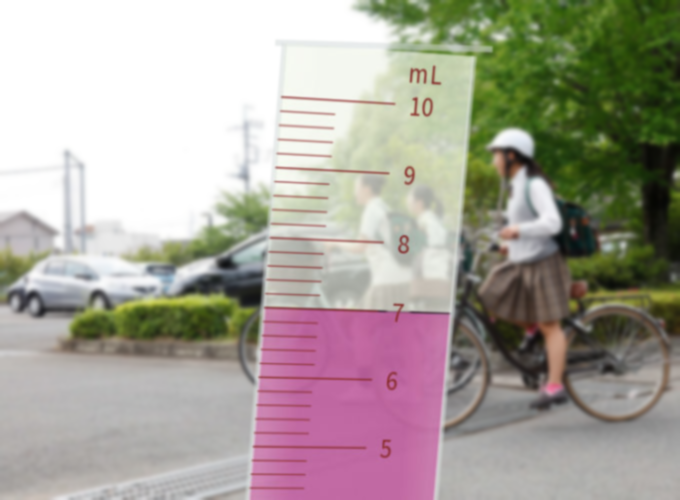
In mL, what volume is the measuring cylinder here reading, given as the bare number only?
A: 7
